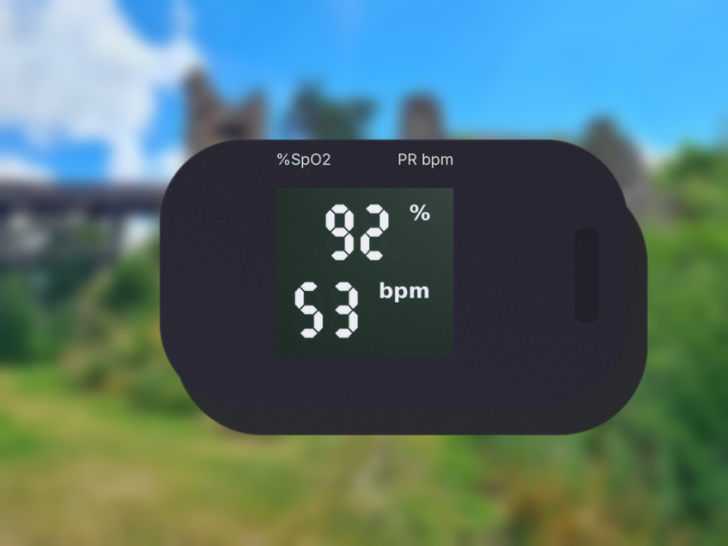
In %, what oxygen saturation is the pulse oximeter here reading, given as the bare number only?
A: 92
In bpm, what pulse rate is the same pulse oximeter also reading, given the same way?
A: 53
